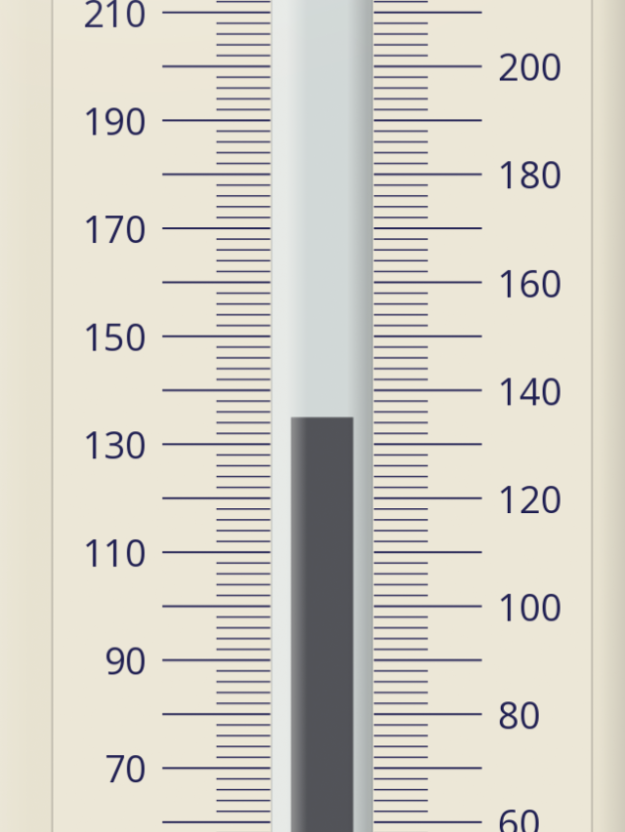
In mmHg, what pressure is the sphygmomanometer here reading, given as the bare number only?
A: 135
